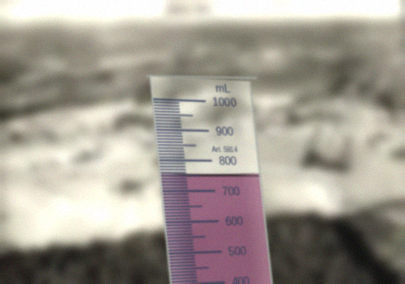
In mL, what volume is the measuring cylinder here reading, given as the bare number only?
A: 750
